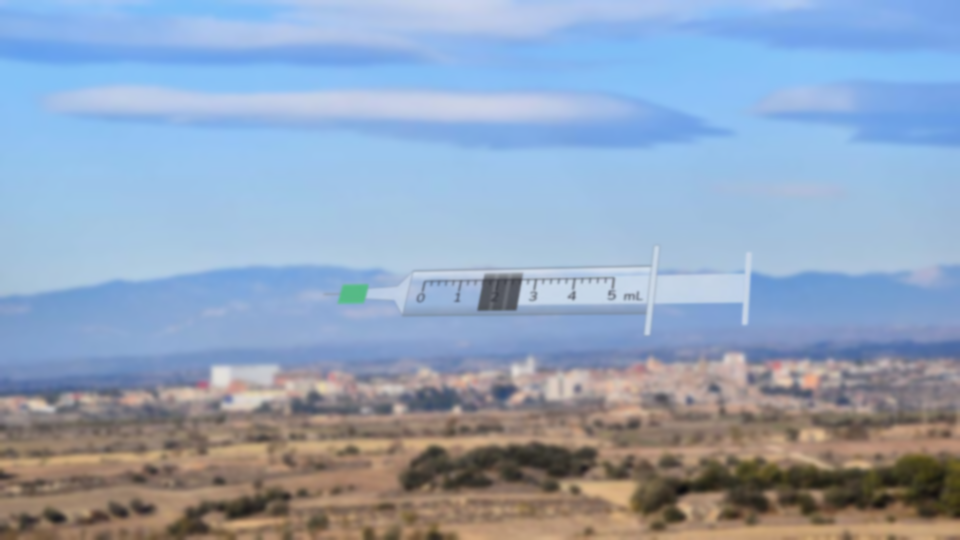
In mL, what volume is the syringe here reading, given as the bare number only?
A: 1.6
